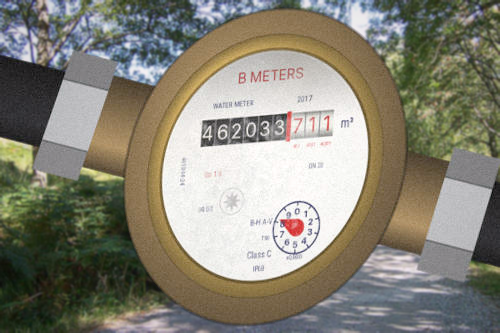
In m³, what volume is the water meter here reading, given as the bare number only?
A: 462033.7118
